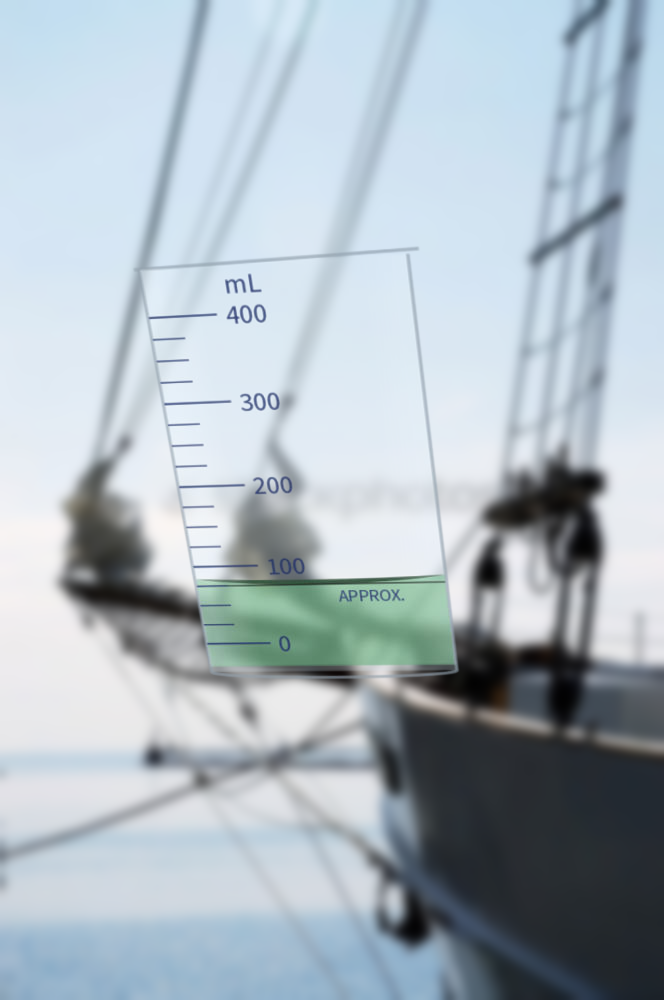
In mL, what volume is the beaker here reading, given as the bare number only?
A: 75
